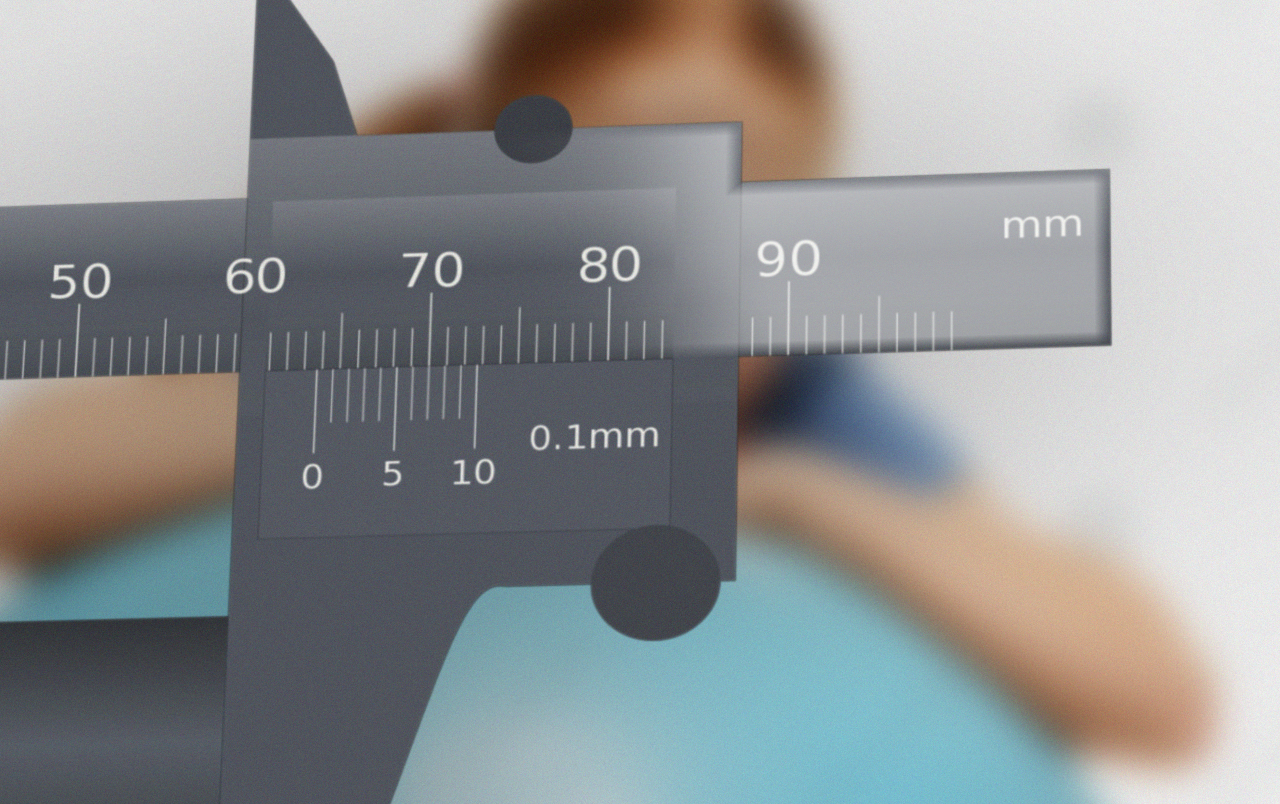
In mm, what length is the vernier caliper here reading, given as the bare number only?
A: 63.7
